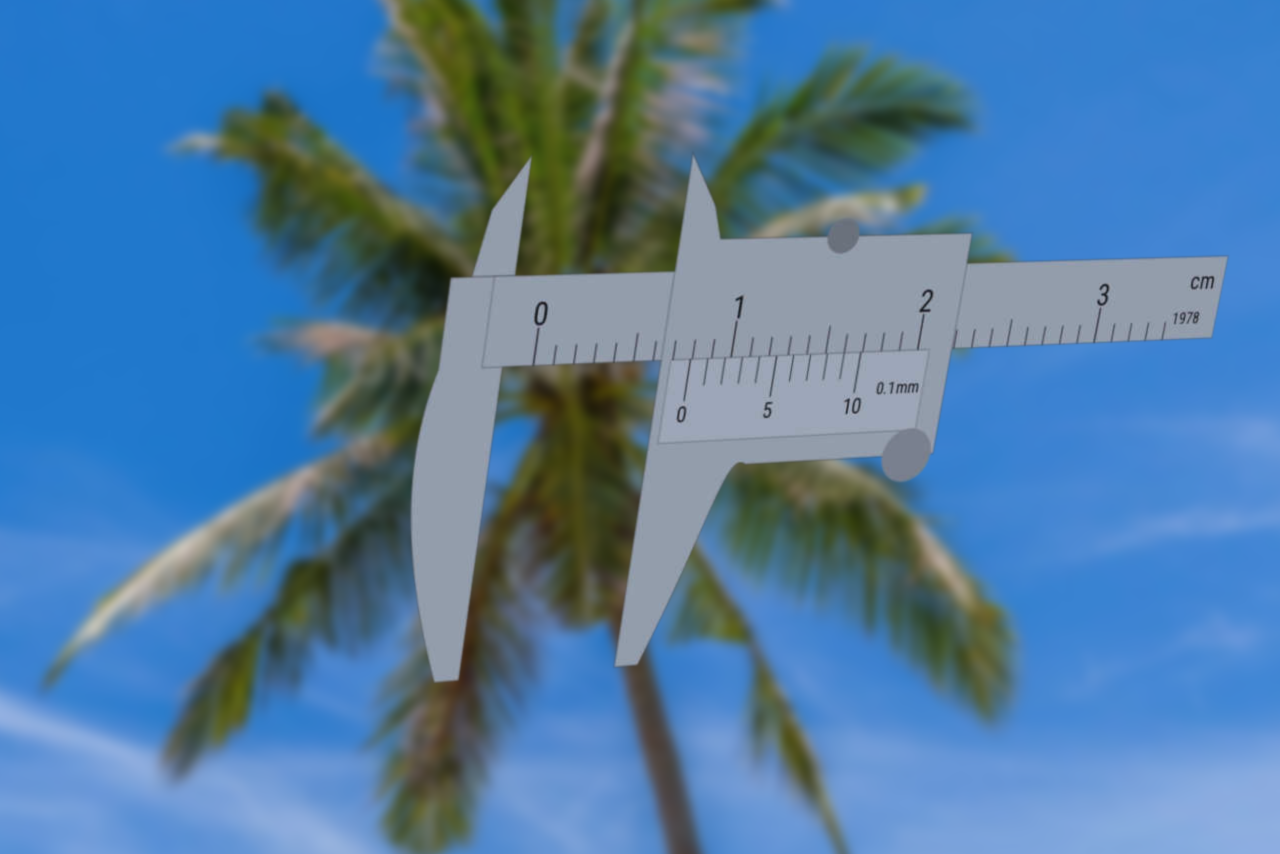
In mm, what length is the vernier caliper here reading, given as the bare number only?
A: 7.9
